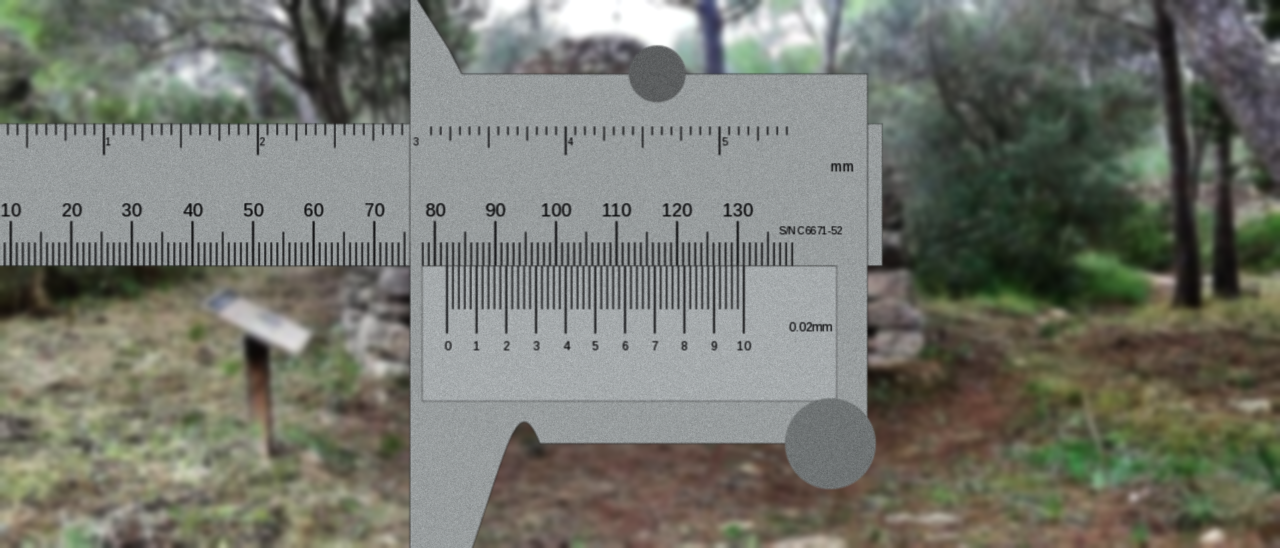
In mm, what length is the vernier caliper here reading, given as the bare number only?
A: 82.0
